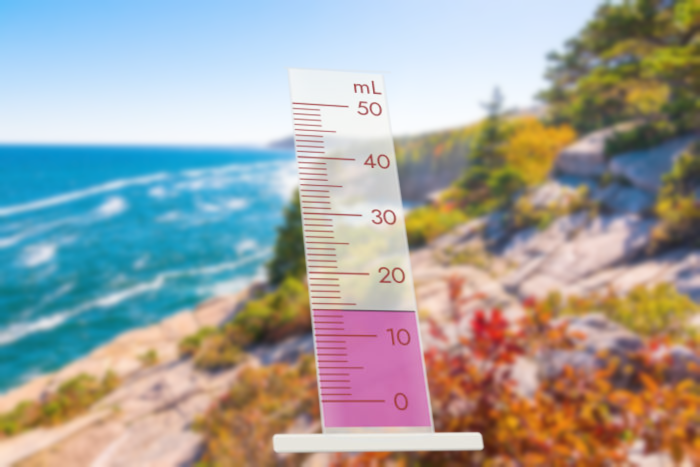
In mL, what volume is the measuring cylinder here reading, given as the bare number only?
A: 14
